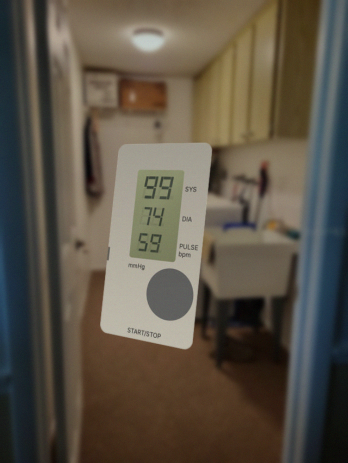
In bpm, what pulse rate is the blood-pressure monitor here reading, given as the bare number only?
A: 59
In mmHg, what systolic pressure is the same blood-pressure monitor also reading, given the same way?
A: 99
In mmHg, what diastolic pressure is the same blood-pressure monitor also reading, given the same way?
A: 74
